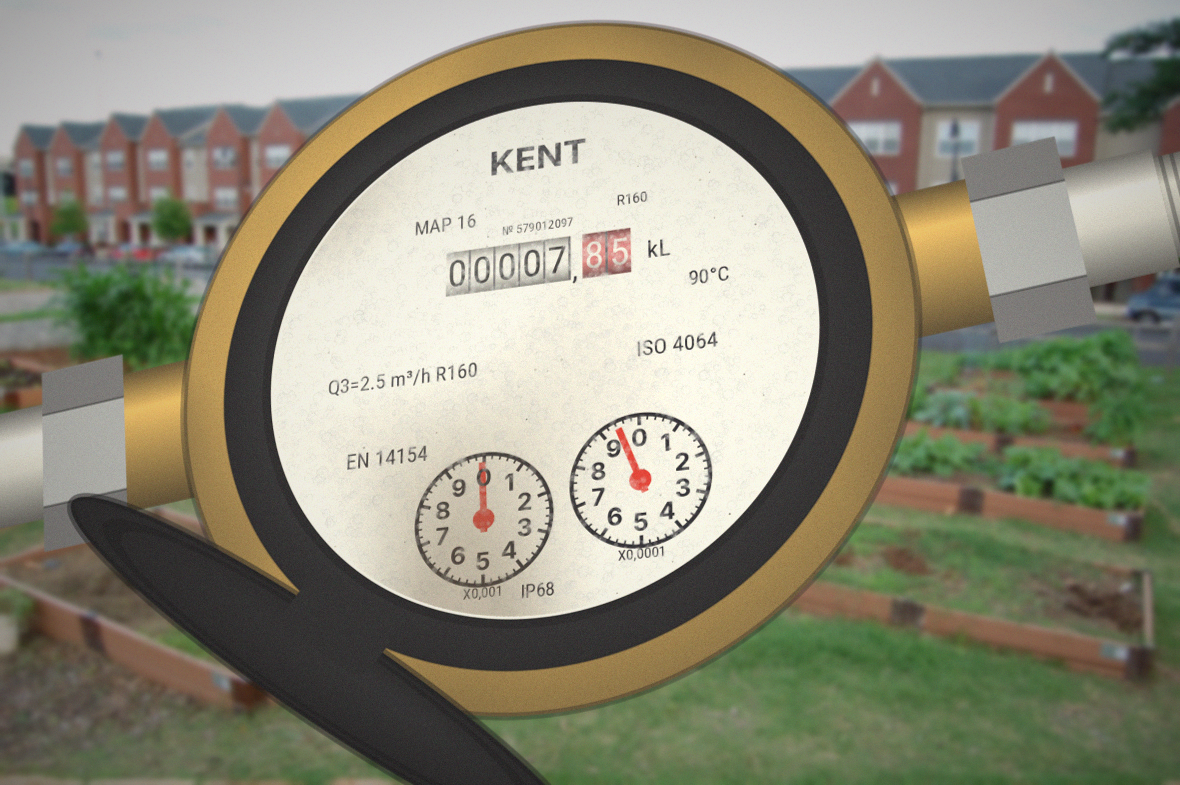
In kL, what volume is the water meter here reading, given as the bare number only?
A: 7.8499
